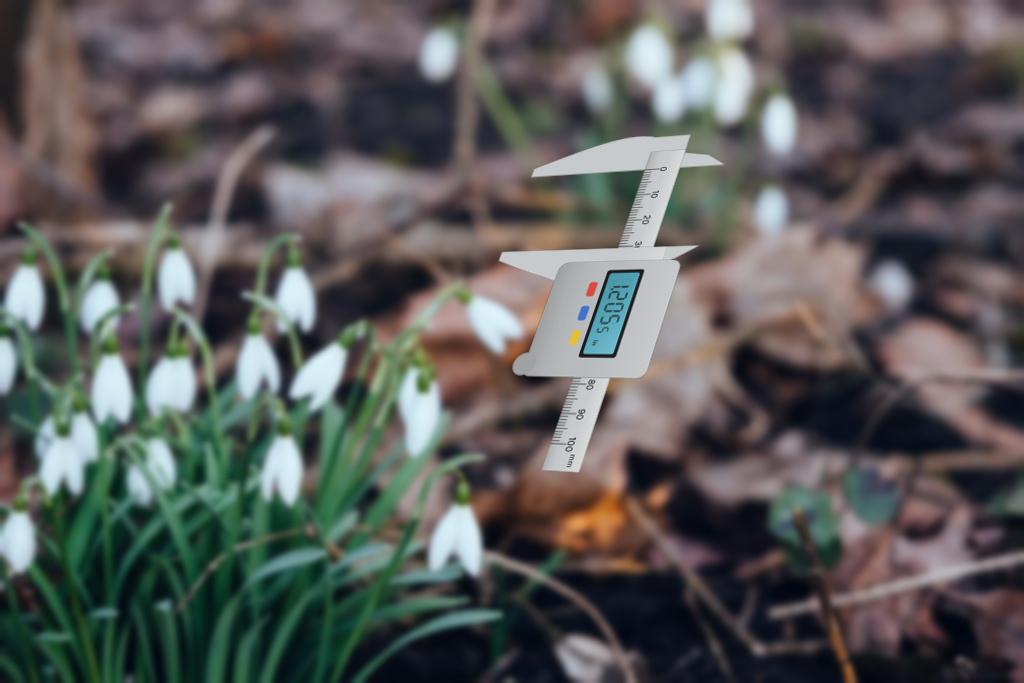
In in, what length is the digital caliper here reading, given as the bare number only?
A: 1.2055
